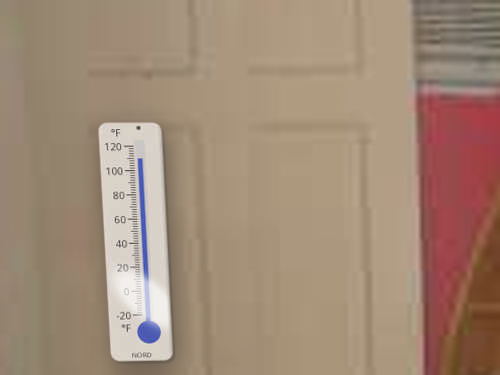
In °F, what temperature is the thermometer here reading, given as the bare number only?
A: 110
